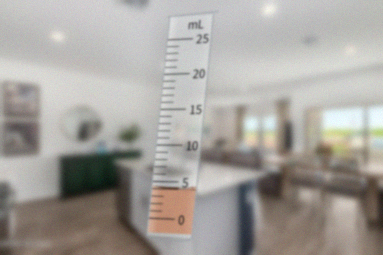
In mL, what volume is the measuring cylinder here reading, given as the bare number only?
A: 4
